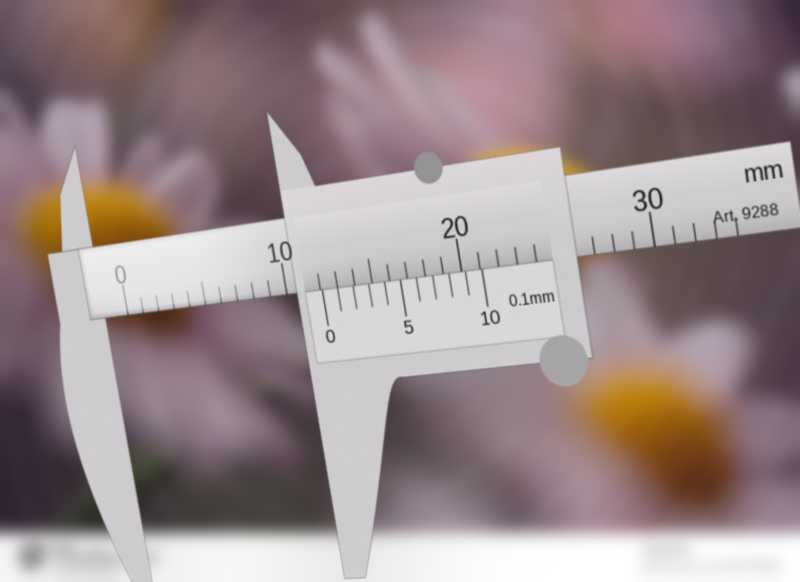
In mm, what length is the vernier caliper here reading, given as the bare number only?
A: 12.1
